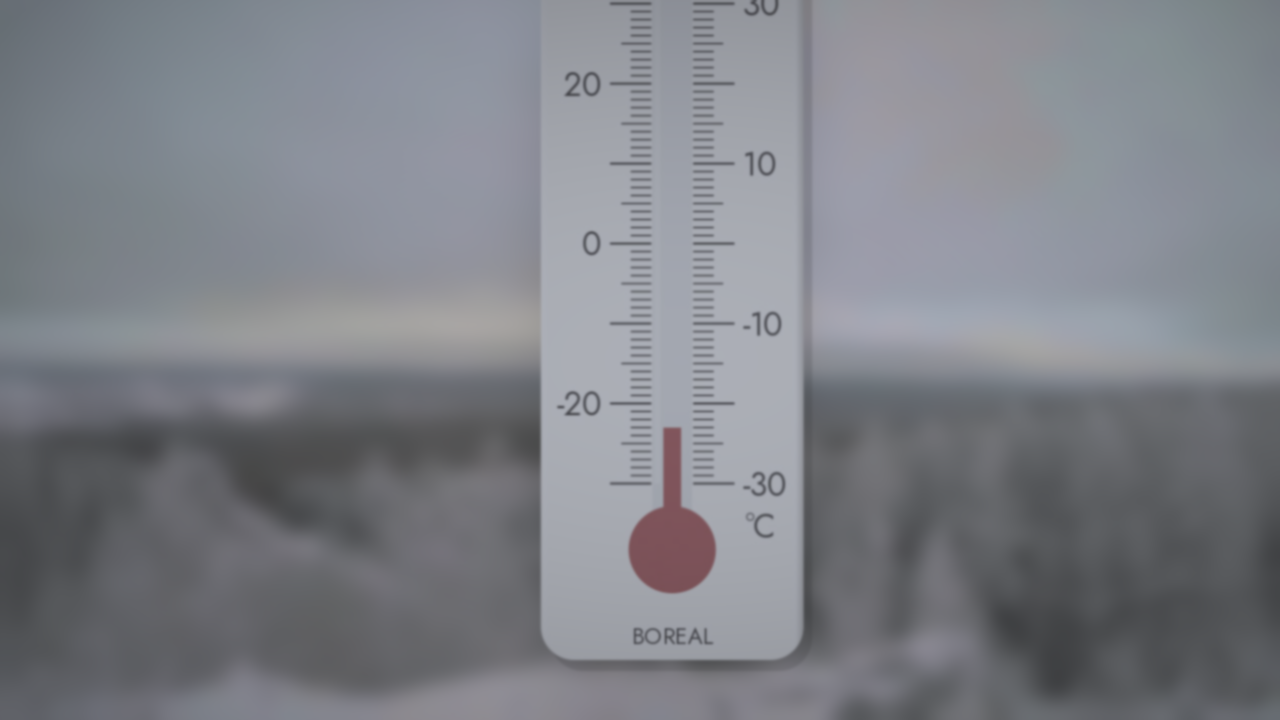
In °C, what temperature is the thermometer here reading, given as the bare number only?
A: -23
